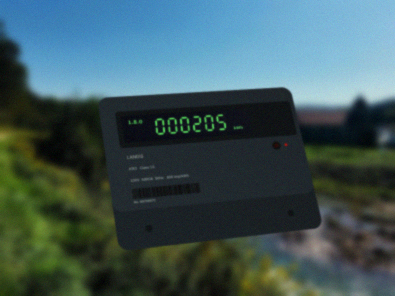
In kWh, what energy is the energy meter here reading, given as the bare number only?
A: 205
